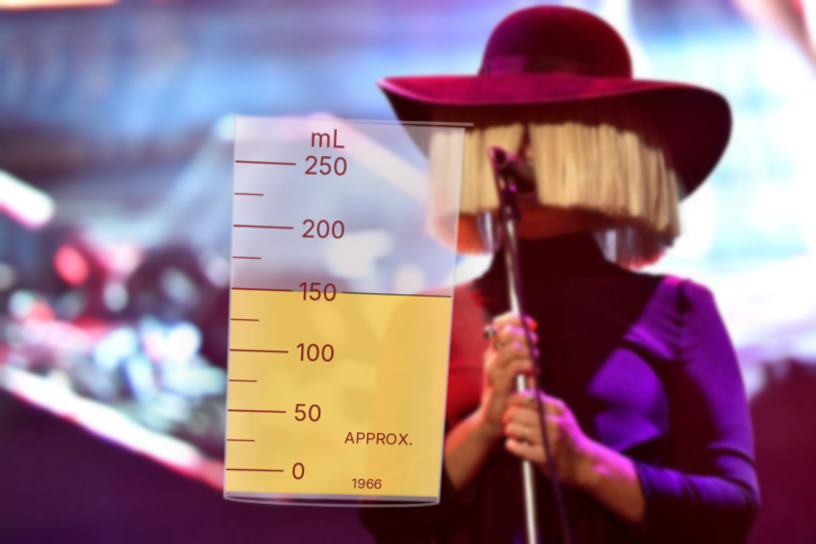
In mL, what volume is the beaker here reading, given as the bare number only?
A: 150
